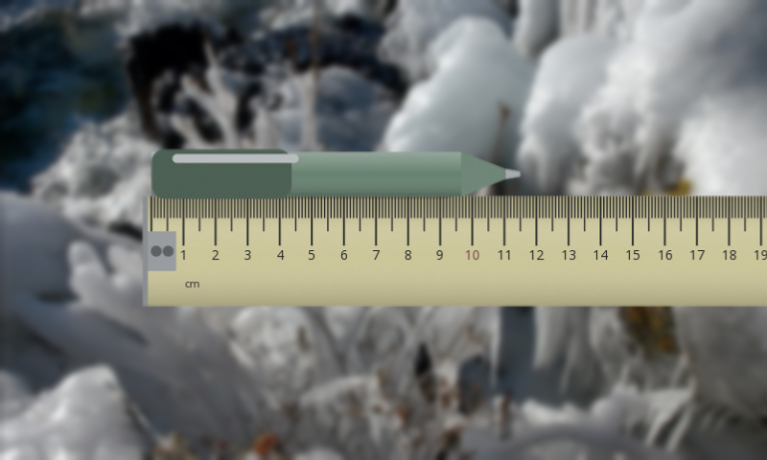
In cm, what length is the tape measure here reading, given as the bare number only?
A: 11.5
